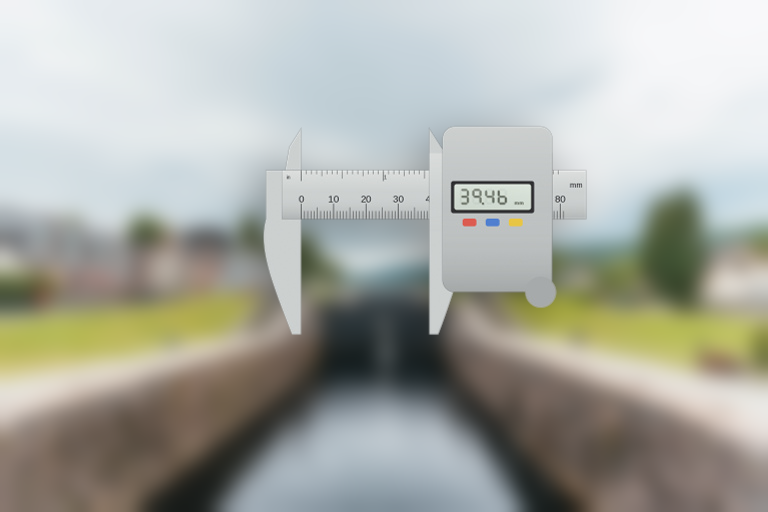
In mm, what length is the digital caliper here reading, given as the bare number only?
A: 39.46
